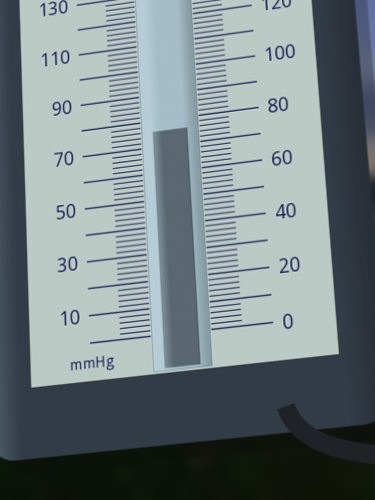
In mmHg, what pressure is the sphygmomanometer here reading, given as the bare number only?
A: 76
